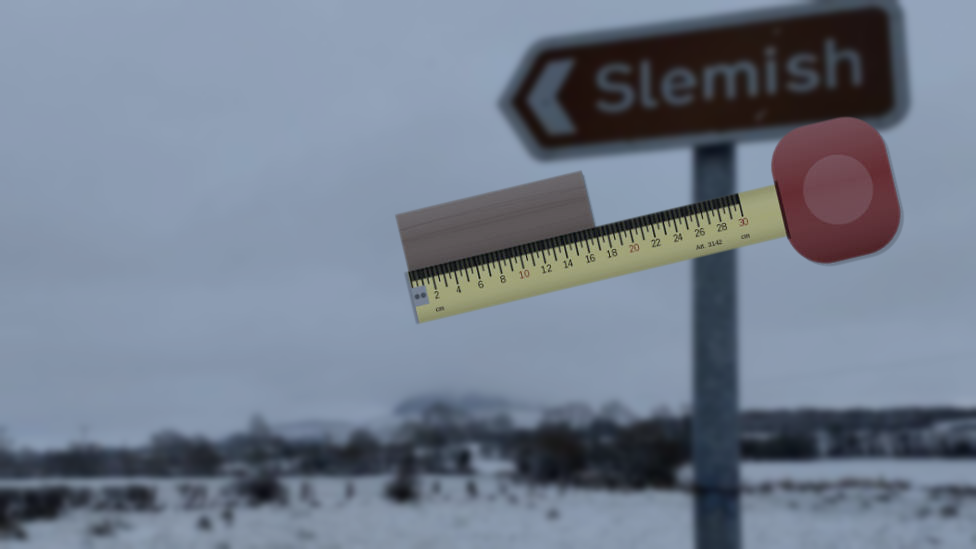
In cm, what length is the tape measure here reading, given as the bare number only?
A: 17
